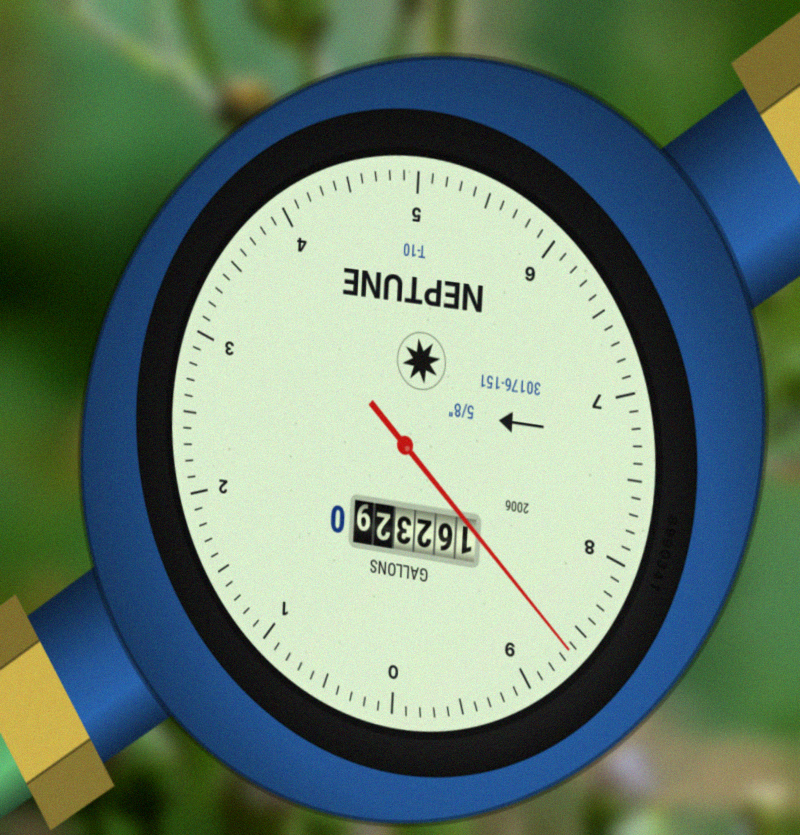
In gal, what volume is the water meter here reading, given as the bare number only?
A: 1623288.6
